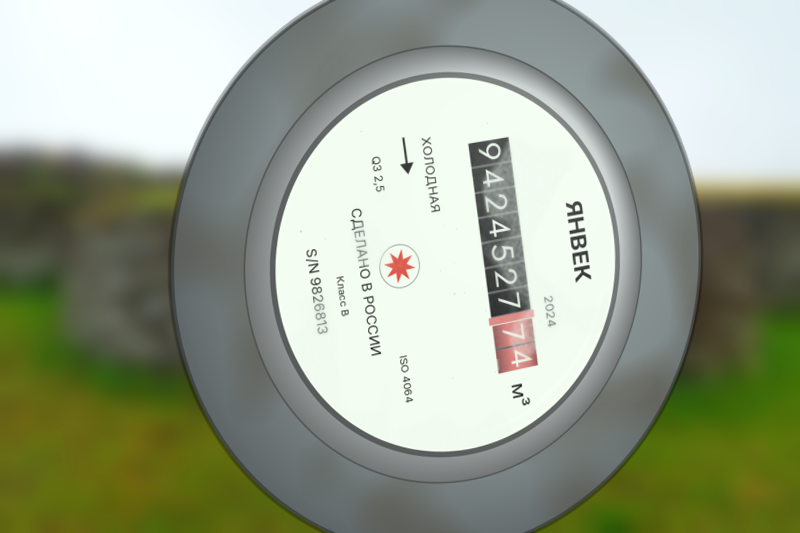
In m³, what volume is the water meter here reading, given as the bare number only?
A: 9424527.74
